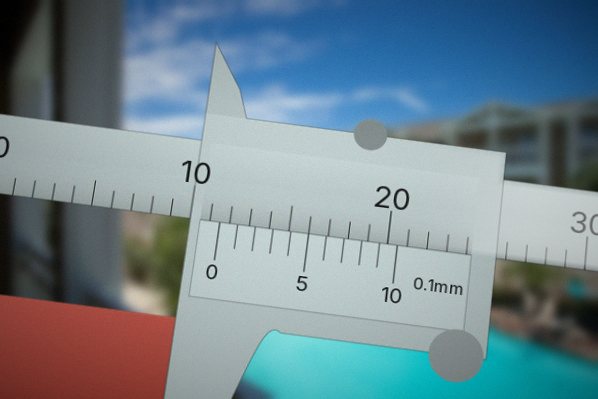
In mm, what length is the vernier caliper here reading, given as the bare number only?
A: 11.5
